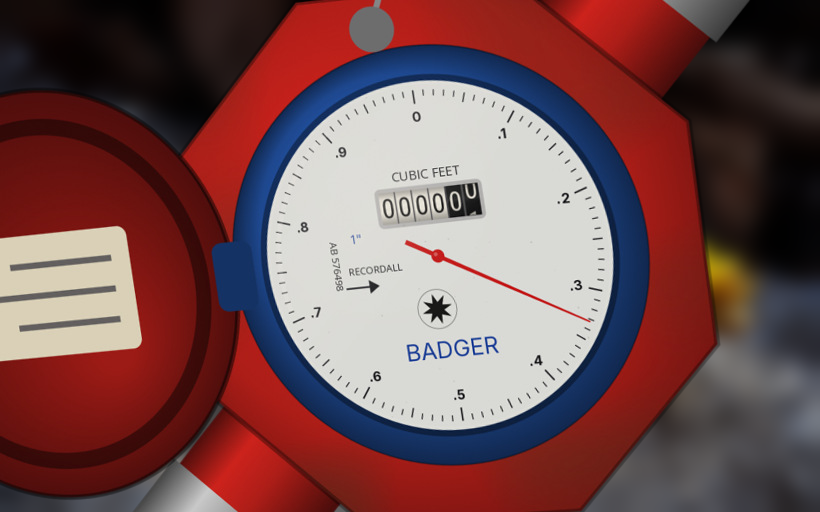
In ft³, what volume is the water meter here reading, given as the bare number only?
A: 0.33
